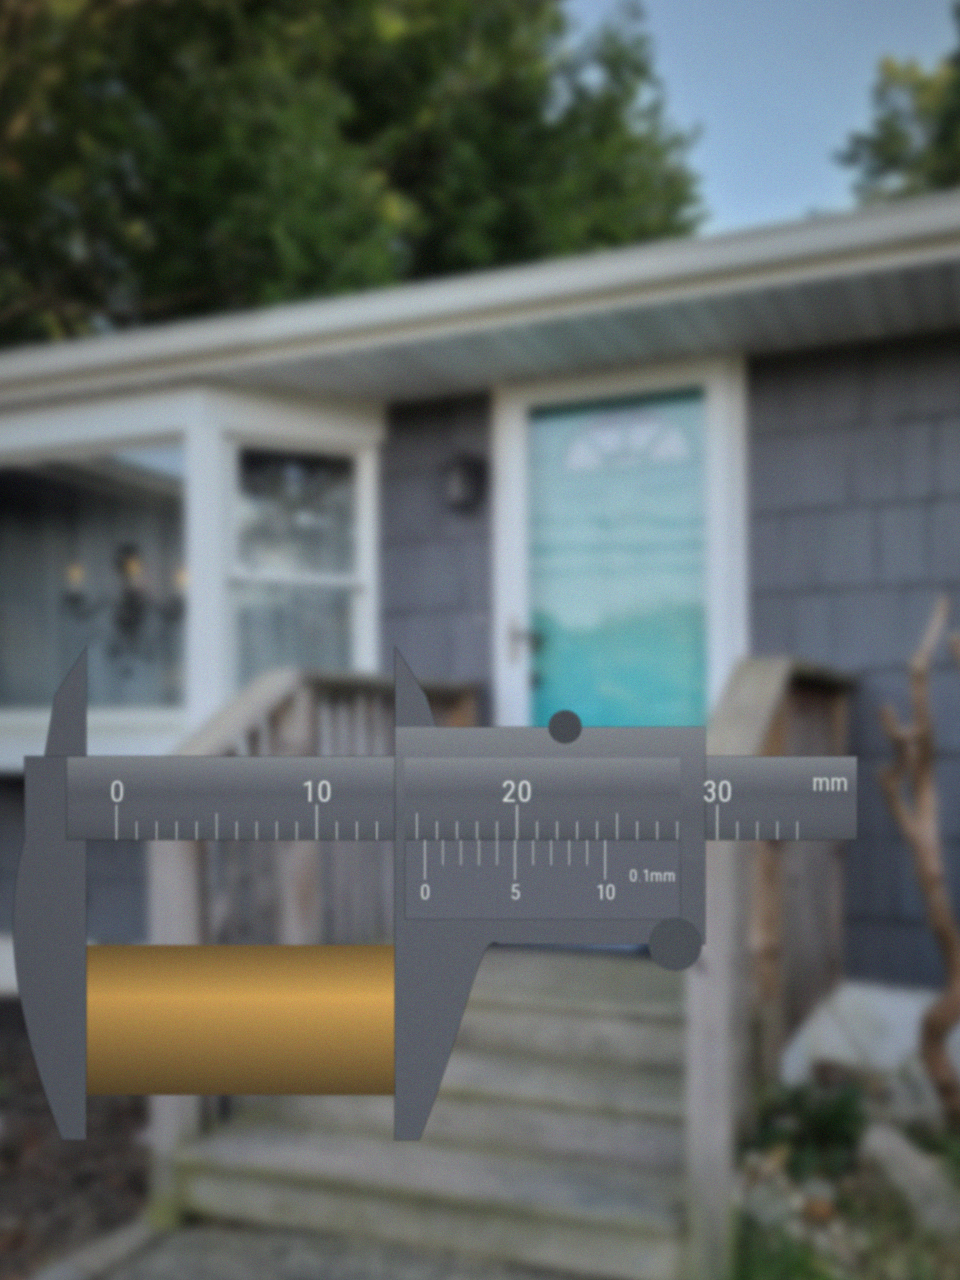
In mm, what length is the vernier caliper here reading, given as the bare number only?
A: 15.4
